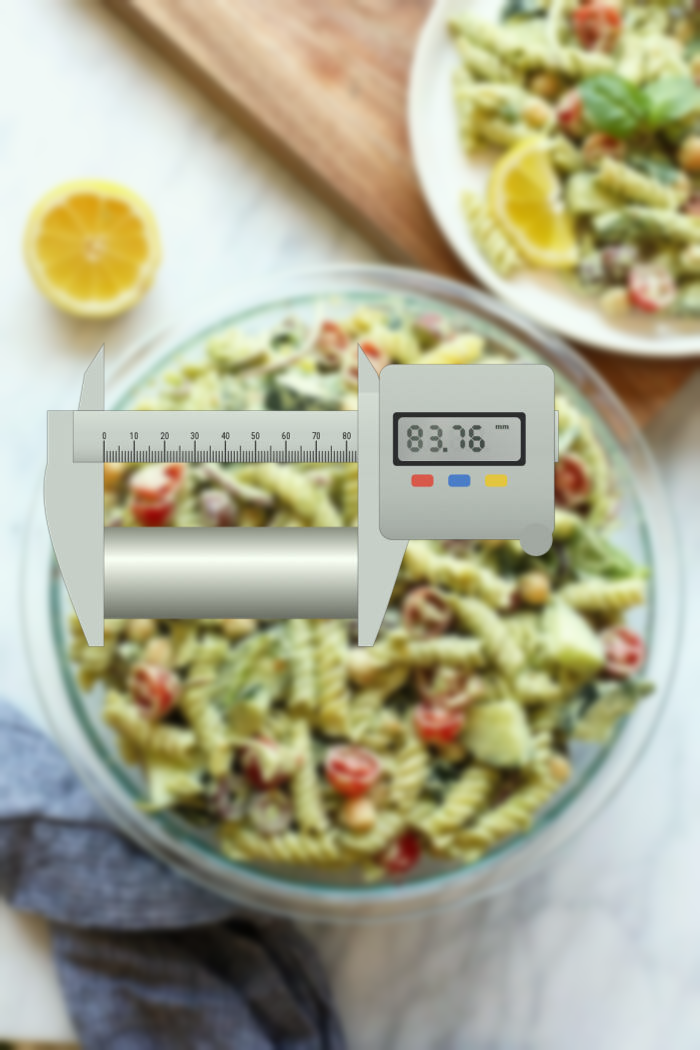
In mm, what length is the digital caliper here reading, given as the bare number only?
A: 83.76
